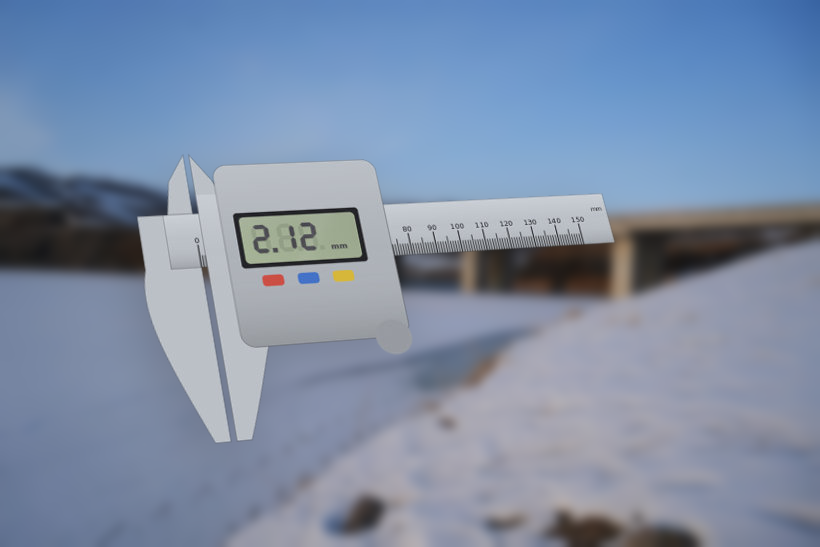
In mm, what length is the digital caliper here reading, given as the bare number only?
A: 2.12
